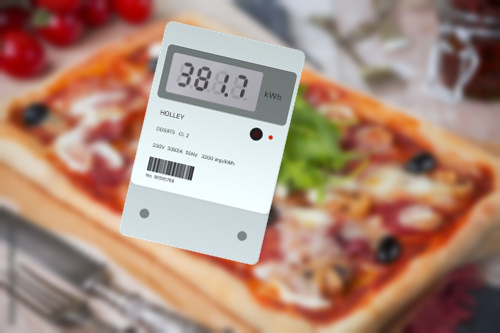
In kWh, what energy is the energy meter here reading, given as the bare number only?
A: 381.7
